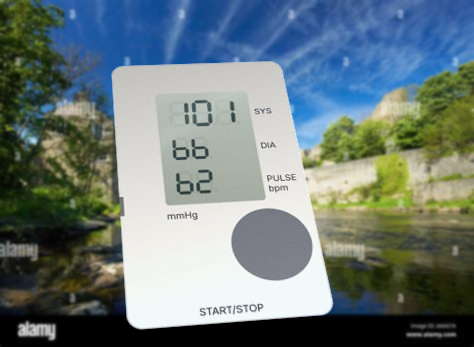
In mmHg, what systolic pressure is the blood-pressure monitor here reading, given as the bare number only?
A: 101
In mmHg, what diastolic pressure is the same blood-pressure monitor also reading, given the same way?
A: 66
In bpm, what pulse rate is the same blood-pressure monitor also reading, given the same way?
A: 62
